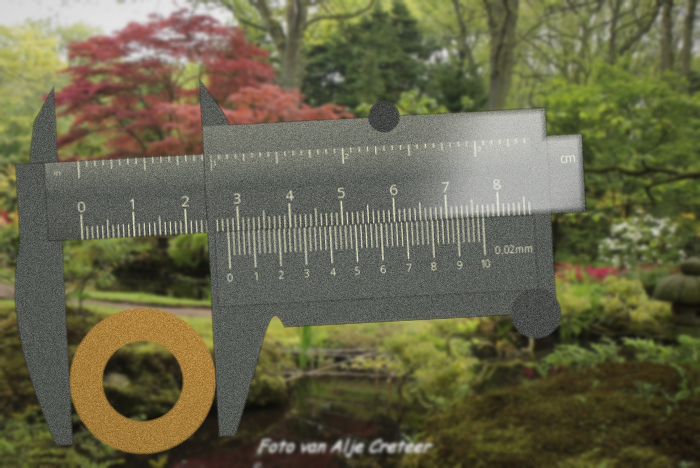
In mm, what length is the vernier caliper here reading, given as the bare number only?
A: 28.0
